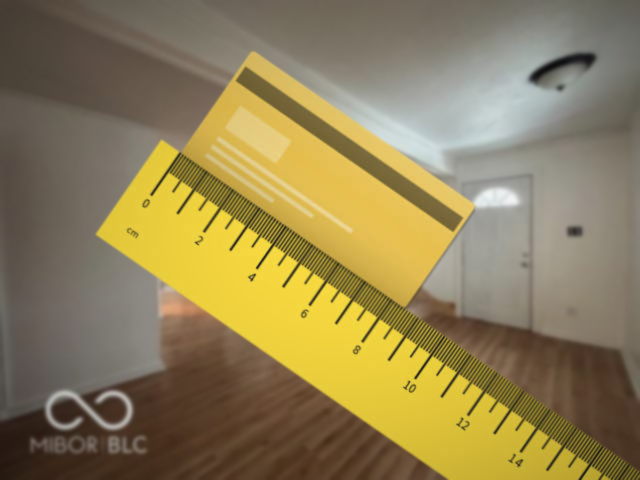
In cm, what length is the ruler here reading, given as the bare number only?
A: 8.5
